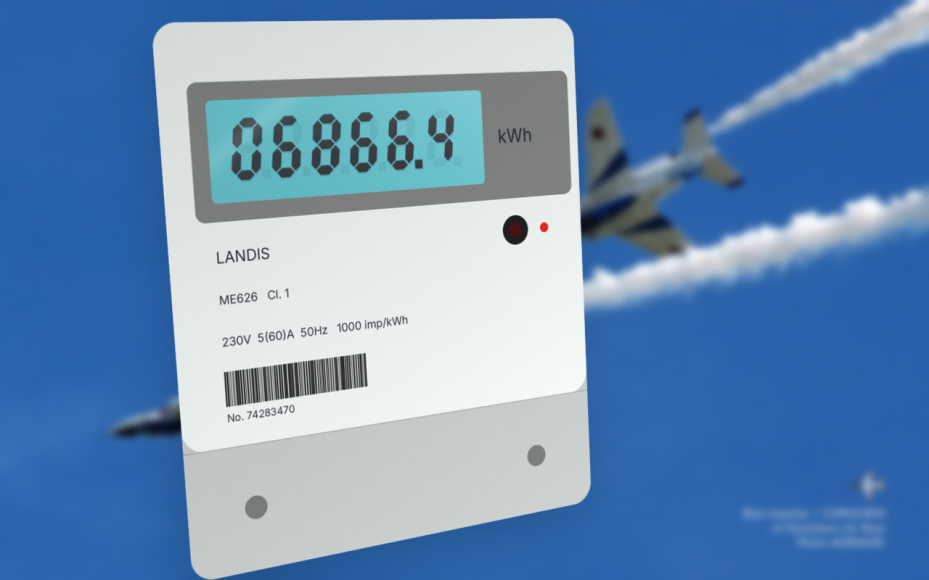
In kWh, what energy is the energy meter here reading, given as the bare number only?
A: 6866.4
